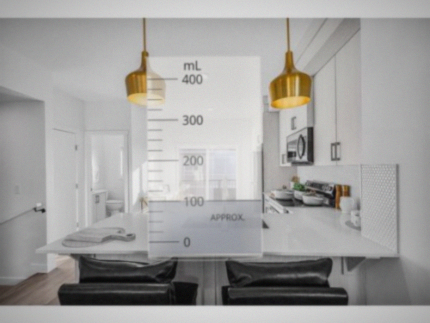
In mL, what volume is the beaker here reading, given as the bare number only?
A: 100
